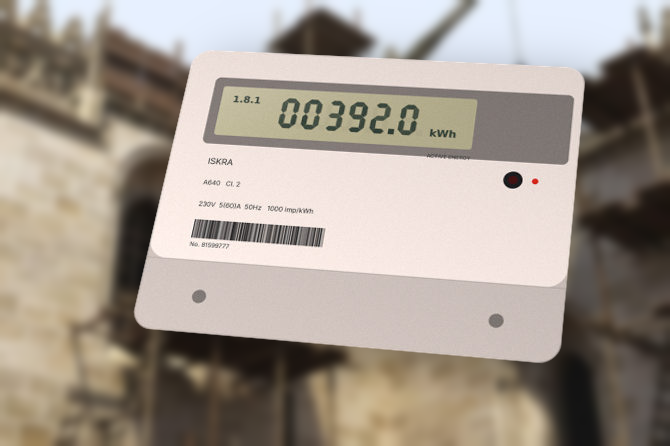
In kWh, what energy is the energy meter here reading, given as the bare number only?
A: 392.0
